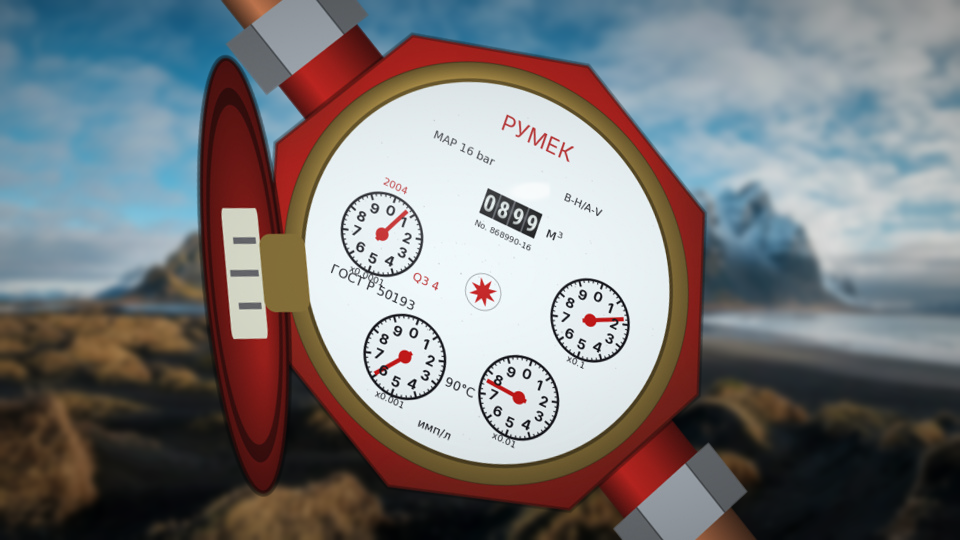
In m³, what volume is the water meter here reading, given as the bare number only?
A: 899.1760
